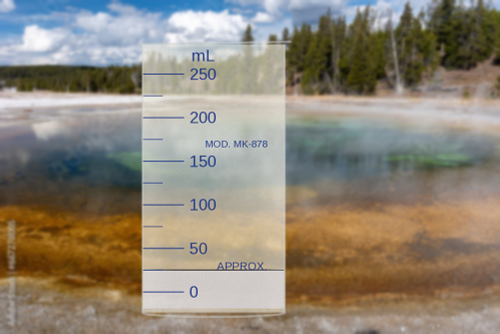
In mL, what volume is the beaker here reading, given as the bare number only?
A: 25
